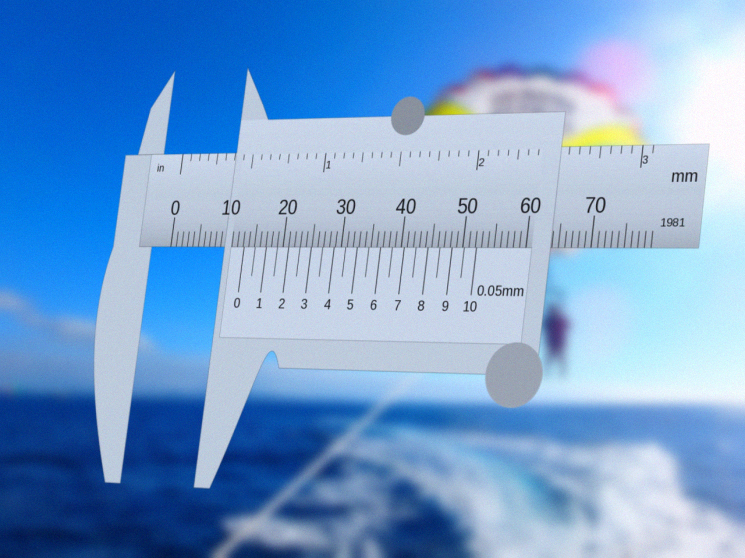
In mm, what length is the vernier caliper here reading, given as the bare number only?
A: 13.2
